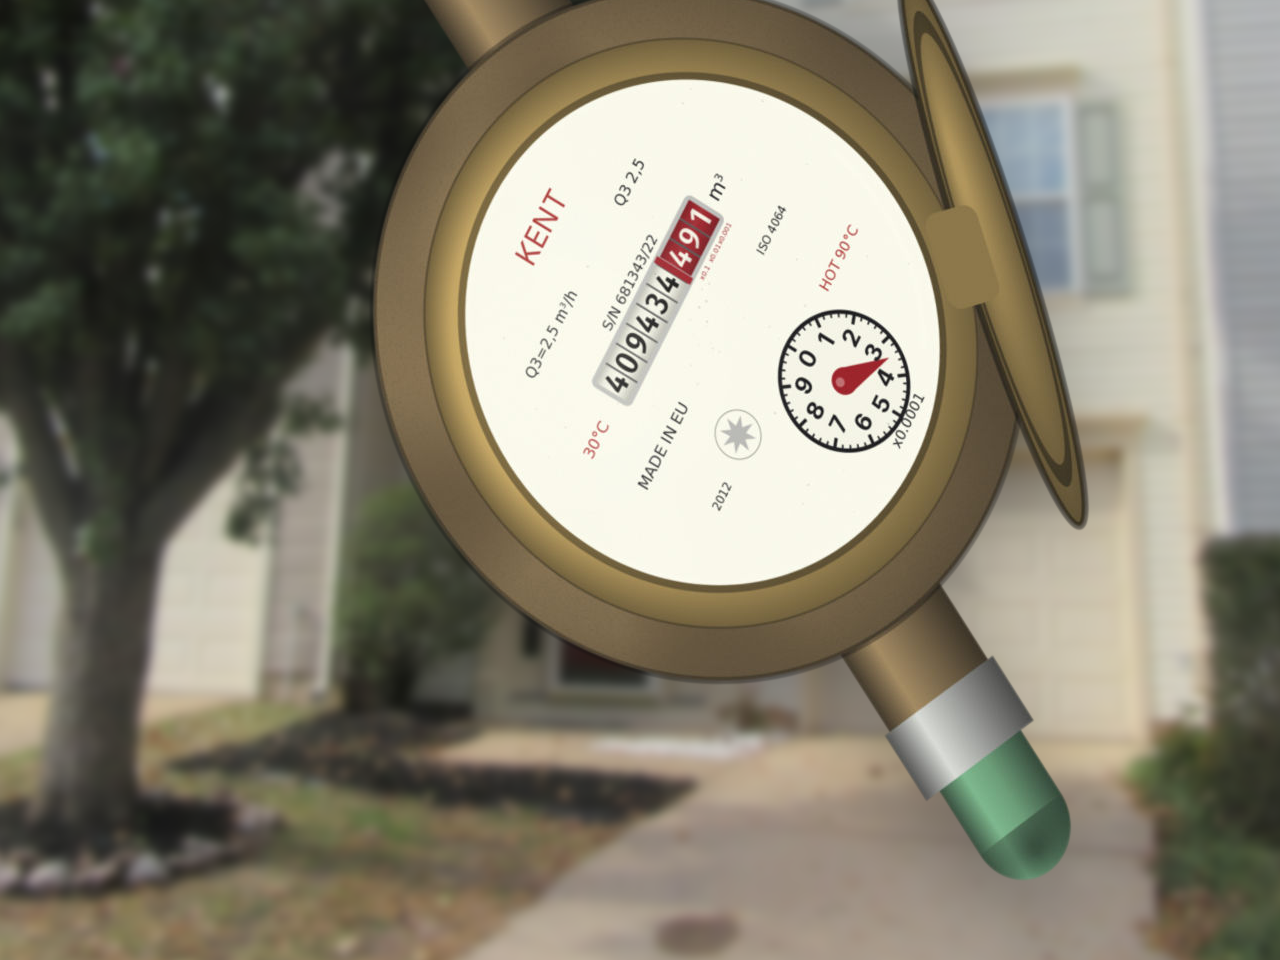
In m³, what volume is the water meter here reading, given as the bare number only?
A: 409434.4913
